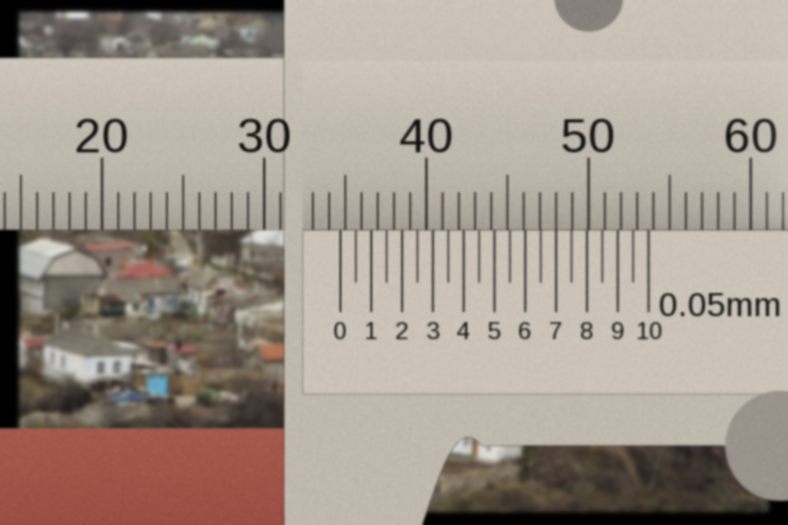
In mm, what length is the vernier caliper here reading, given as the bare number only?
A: 34.7
